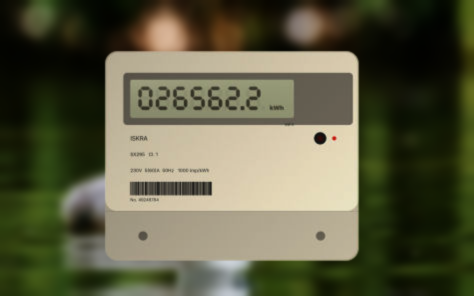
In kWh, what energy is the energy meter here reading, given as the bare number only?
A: 26562.2
